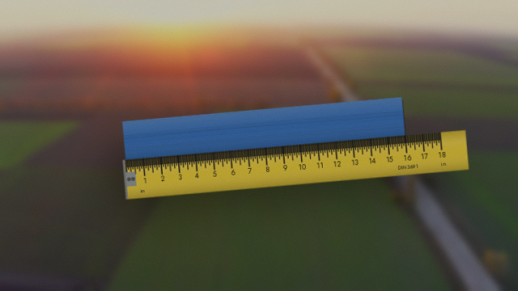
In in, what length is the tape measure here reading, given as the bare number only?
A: 16
